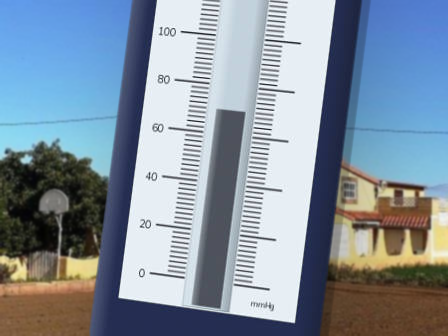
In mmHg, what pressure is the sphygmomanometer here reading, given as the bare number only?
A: 70
